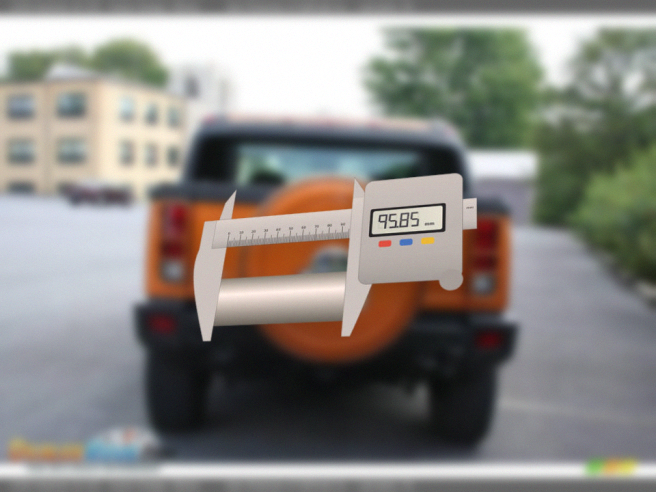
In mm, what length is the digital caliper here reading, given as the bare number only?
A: 95.85
